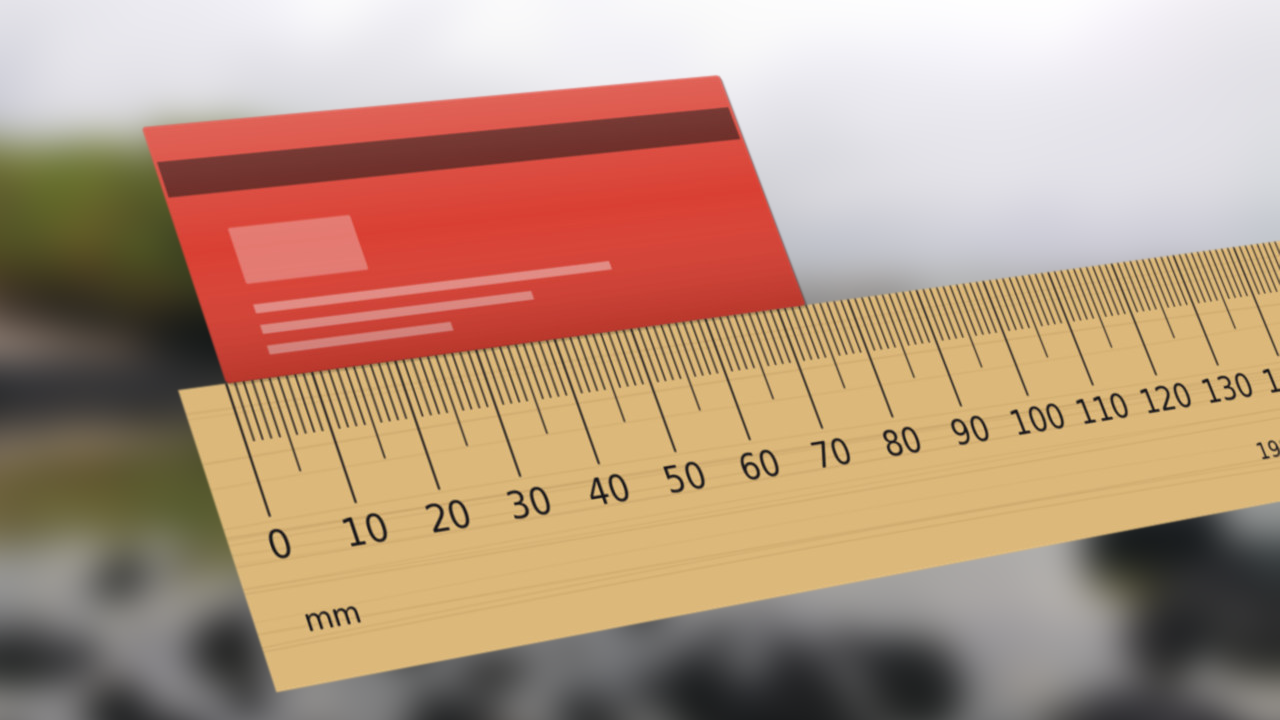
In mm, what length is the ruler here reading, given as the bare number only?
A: 74
